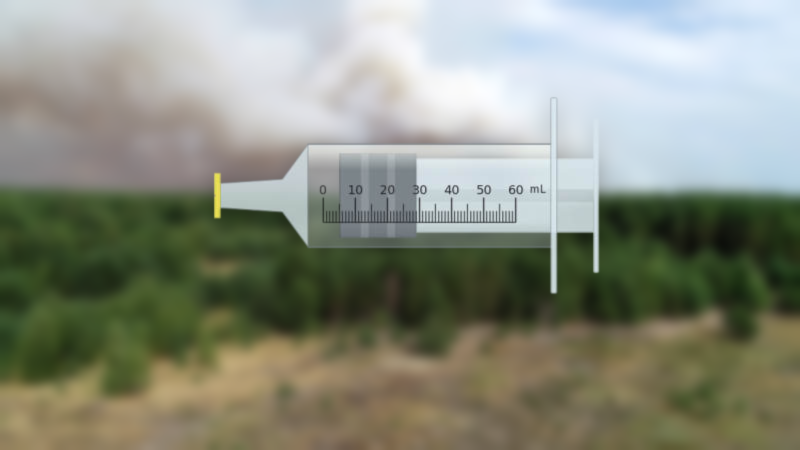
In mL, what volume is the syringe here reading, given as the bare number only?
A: 5
